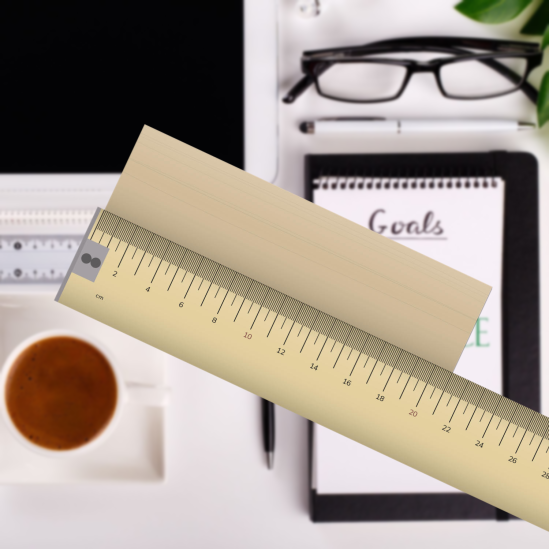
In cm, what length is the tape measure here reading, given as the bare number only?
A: 21
